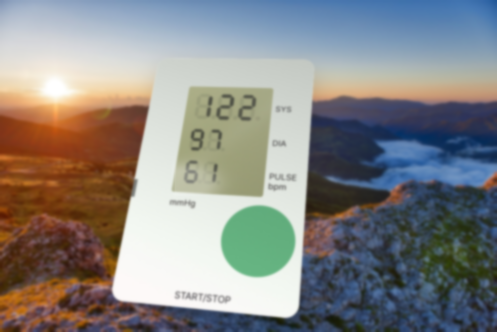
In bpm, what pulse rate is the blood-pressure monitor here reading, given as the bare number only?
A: 61
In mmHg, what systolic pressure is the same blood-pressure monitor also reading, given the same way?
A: 122
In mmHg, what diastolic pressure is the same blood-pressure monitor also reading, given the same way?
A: 97
